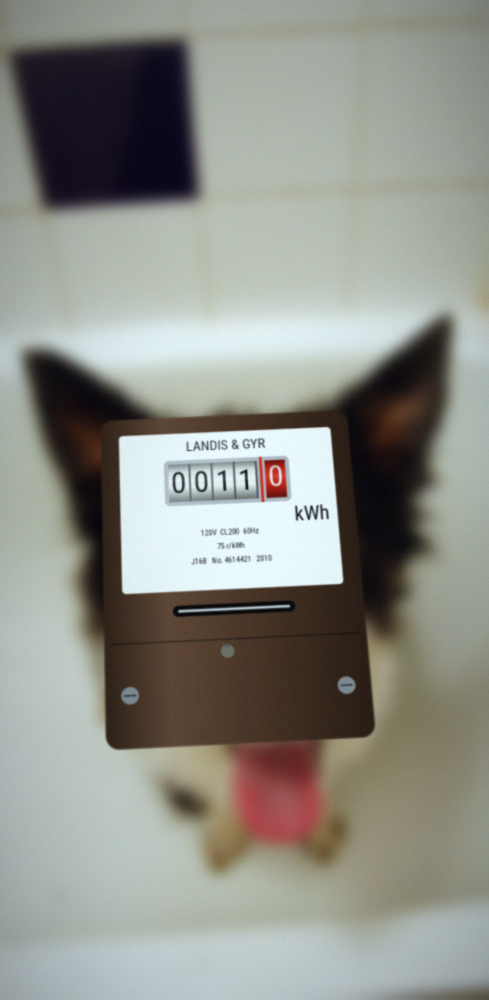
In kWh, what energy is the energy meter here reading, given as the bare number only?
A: 11.0
